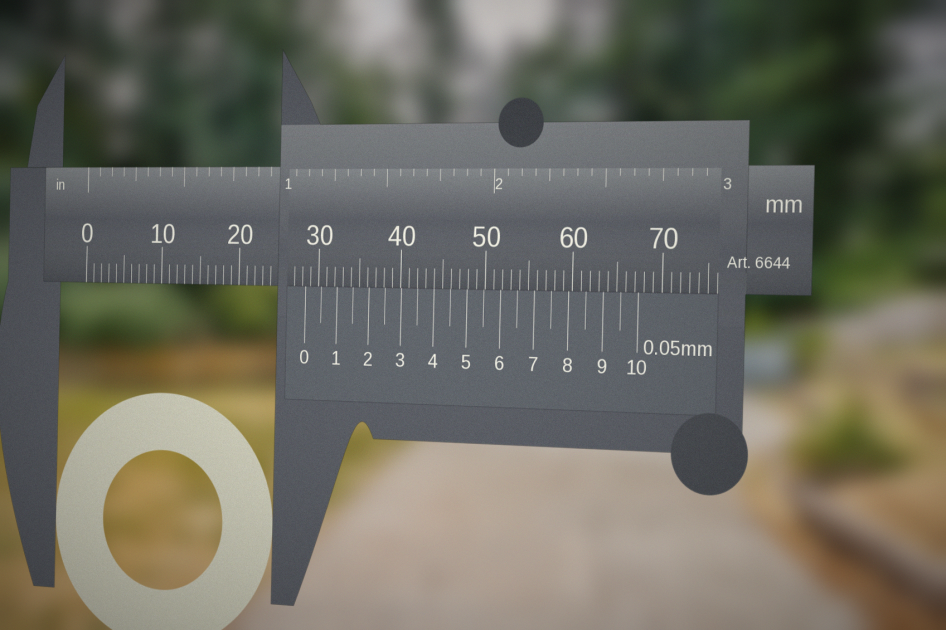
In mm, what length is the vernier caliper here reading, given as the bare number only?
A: 28.4
